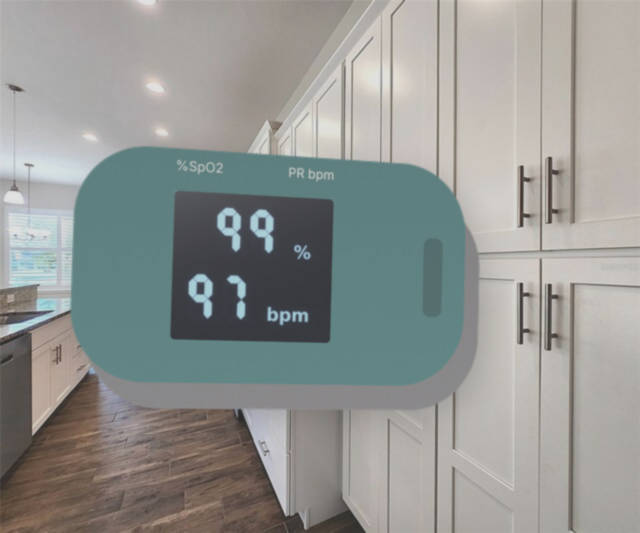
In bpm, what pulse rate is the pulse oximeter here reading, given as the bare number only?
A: 97
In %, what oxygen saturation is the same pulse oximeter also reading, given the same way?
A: 99
